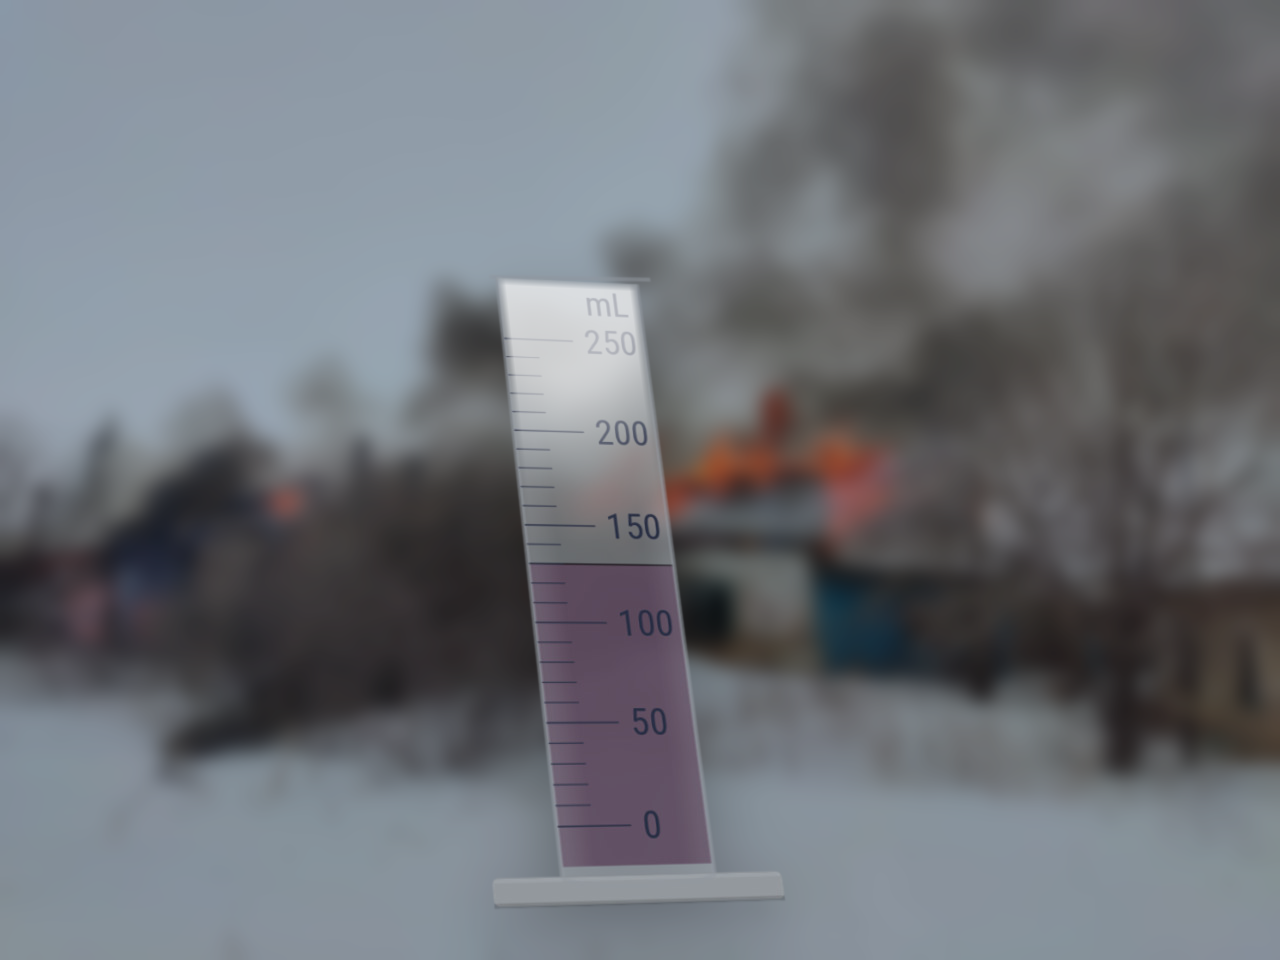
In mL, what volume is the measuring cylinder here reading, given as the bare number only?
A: 130
